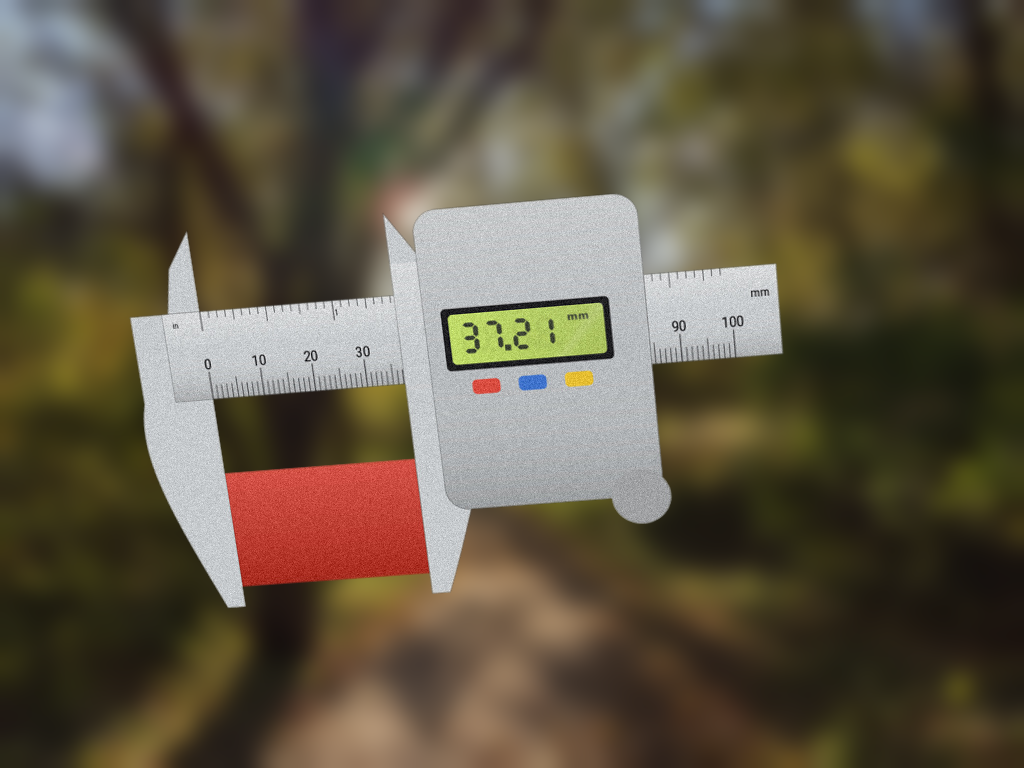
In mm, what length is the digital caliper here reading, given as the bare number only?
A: 37.21
